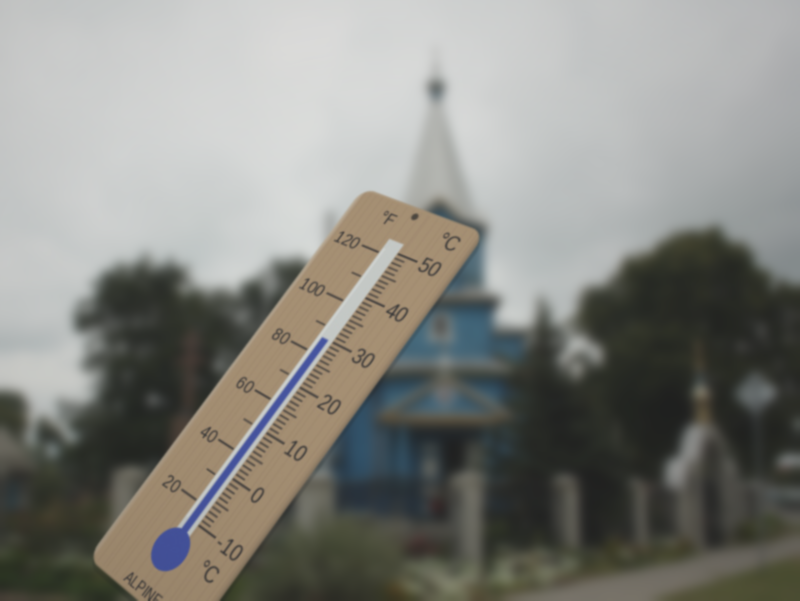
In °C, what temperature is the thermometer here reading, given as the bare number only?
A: 30
